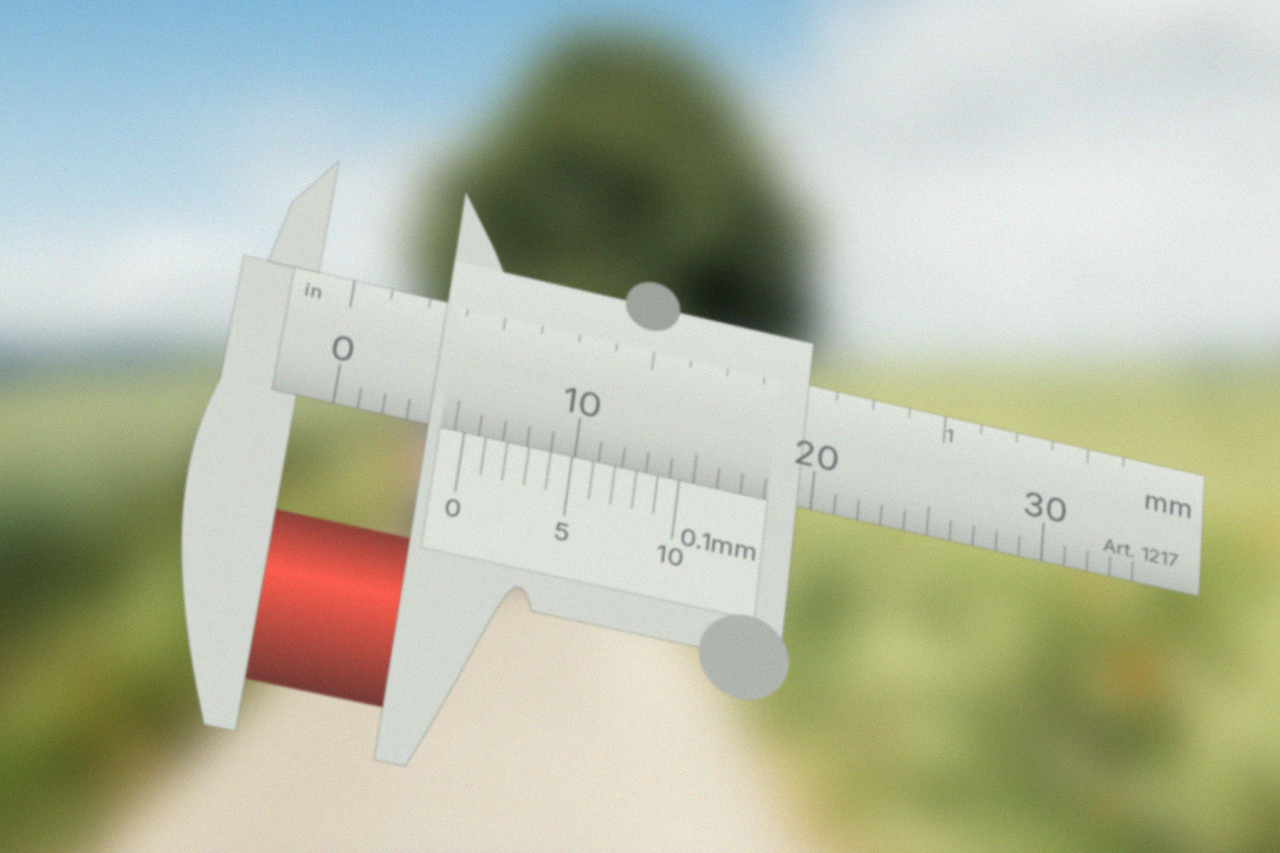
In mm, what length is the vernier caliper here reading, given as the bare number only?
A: 5.4
